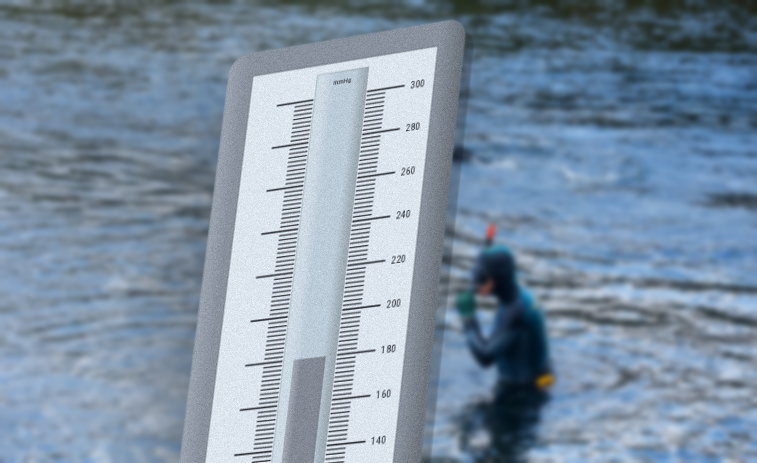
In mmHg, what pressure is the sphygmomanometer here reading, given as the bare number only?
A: 180
